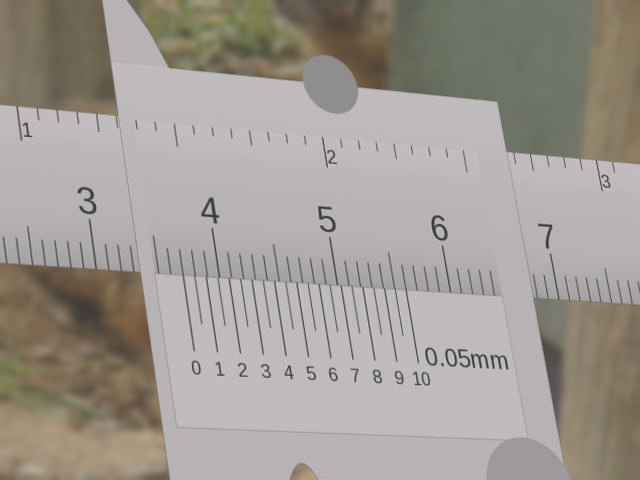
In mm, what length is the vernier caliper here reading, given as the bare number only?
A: 37.0
